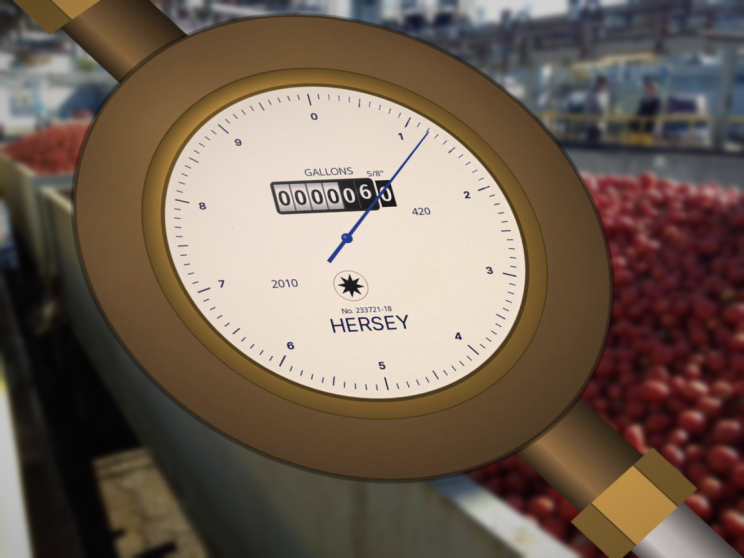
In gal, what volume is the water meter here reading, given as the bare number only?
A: 61.2
